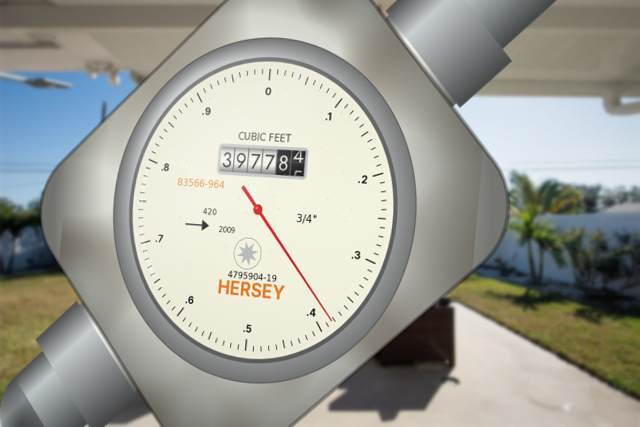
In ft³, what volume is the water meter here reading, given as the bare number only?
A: 397784.38
